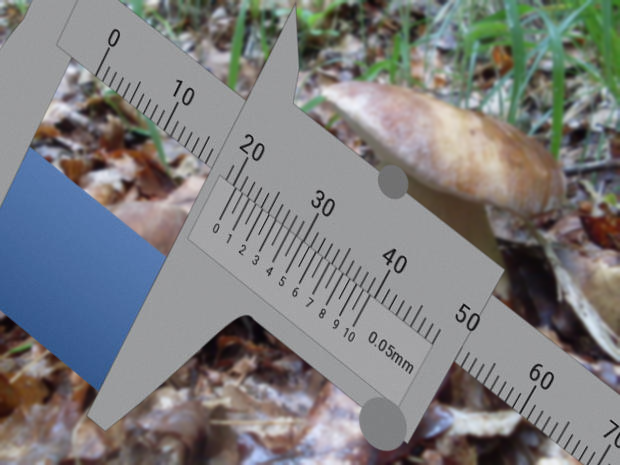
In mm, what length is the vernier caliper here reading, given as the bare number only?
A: 20.4
